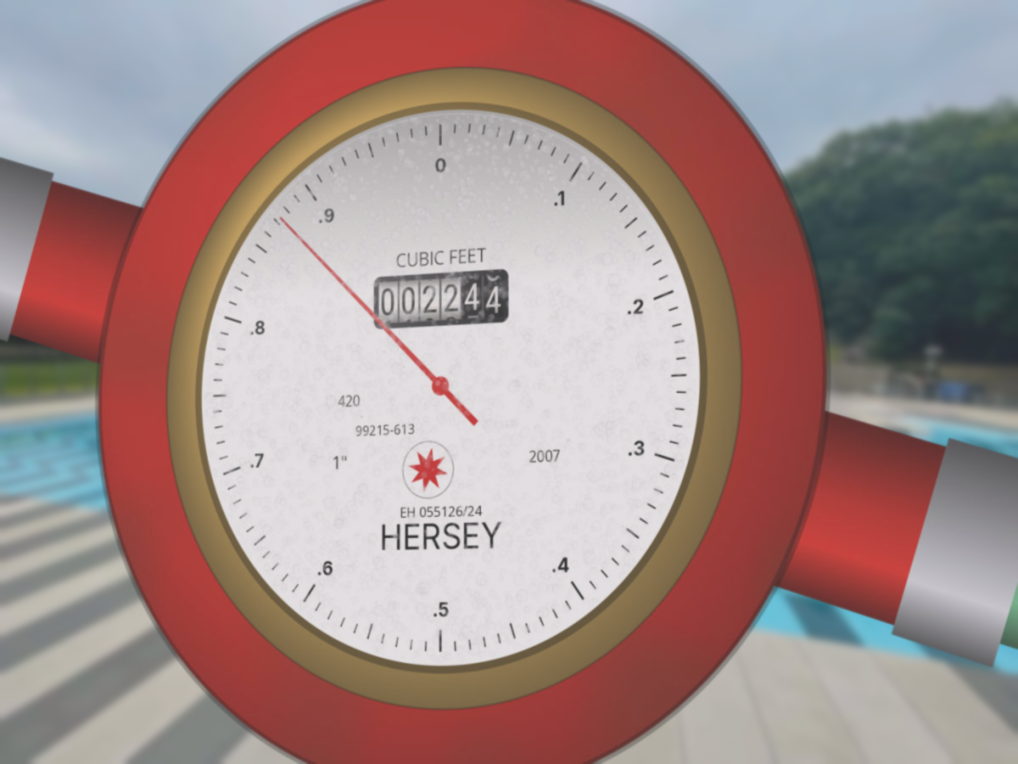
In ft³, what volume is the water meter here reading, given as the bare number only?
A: 2243.87
